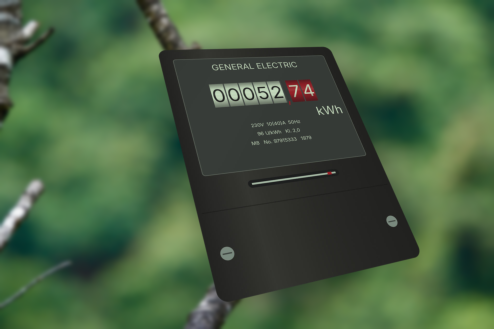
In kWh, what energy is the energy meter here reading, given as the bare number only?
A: 52.74
